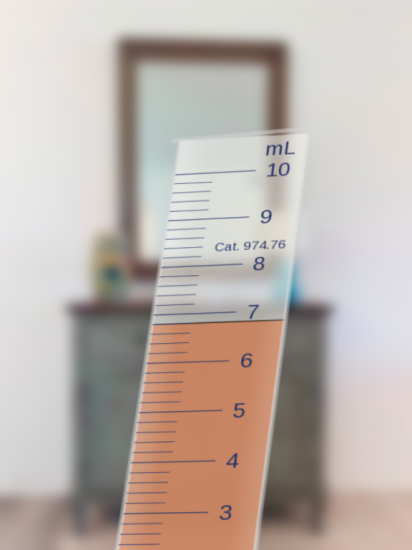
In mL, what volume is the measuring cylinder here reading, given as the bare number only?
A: 6.8
